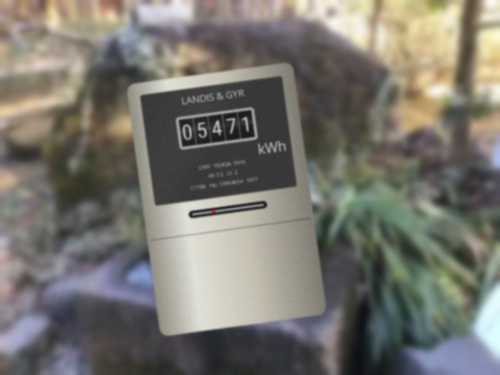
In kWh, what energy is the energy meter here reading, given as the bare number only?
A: 5471
